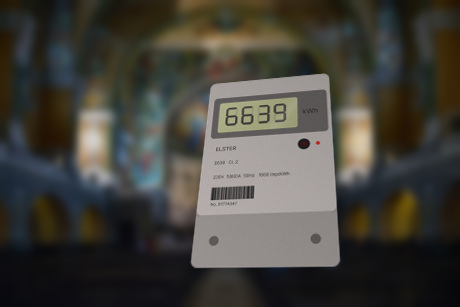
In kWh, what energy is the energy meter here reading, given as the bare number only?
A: 6639
